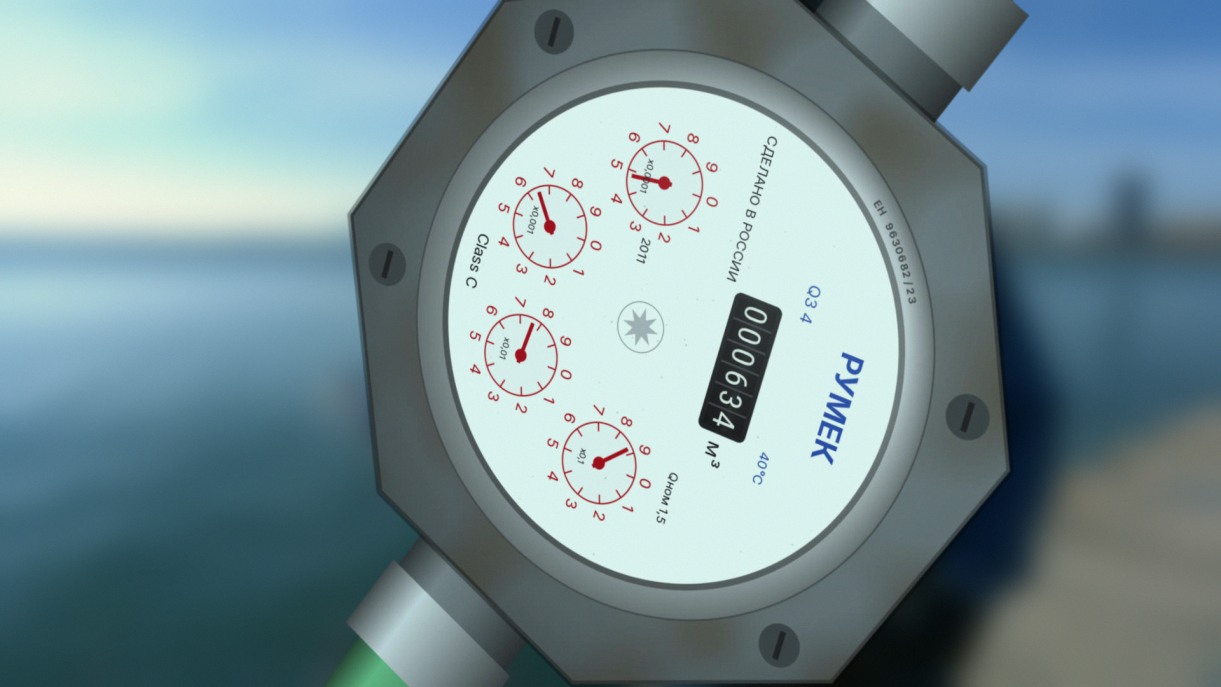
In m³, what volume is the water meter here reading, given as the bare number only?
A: 634.8764
